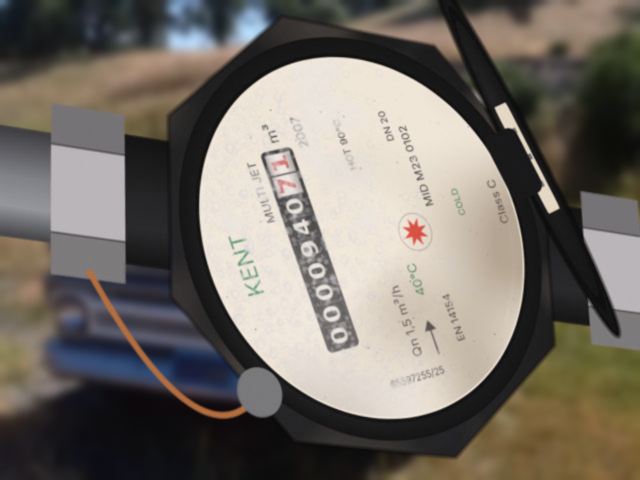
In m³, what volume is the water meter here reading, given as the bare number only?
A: 940.71
